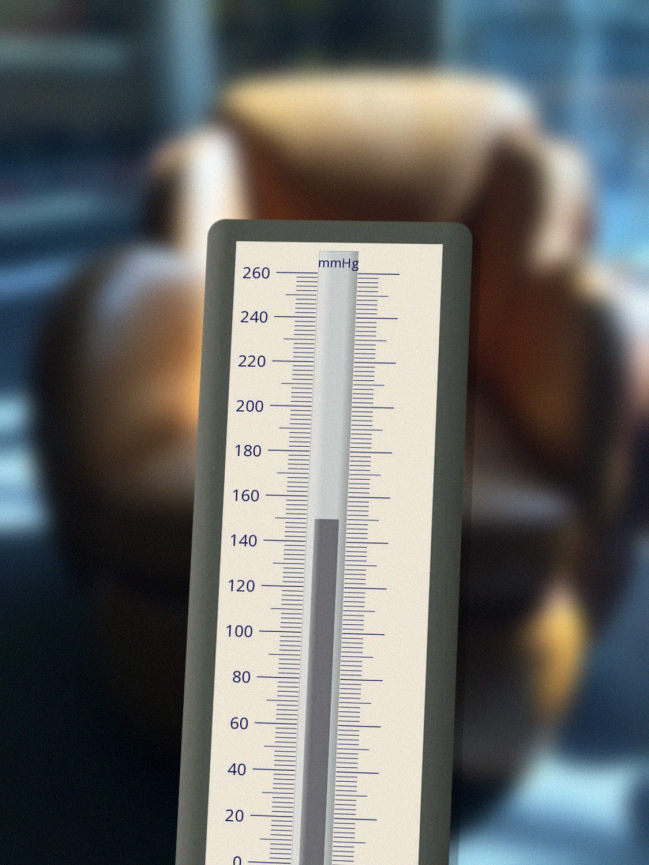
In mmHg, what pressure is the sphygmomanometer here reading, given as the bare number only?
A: 150
